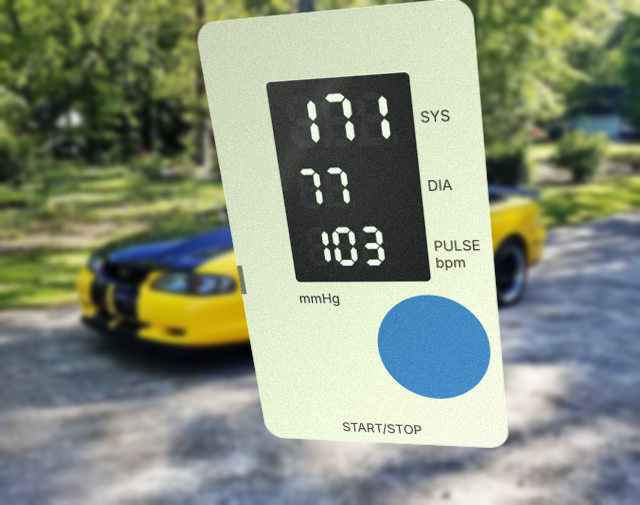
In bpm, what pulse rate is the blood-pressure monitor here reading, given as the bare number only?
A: 103
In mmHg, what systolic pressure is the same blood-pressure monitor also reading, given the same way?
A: 171
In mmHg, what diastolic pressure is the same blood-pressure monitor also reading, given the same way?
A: 77
